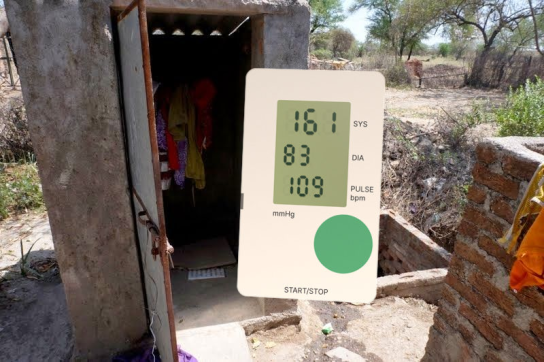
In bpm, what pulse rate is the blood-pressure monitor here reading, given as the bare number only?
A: 109
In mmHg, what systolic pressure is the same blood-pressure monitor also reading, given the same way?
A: 161
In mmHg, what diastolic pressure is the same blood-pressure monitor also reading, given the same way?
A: 83
